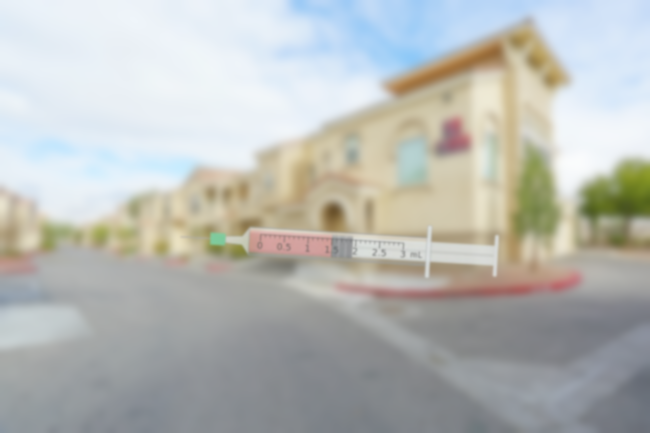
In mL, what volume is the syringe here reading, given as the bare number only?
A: 1.5
